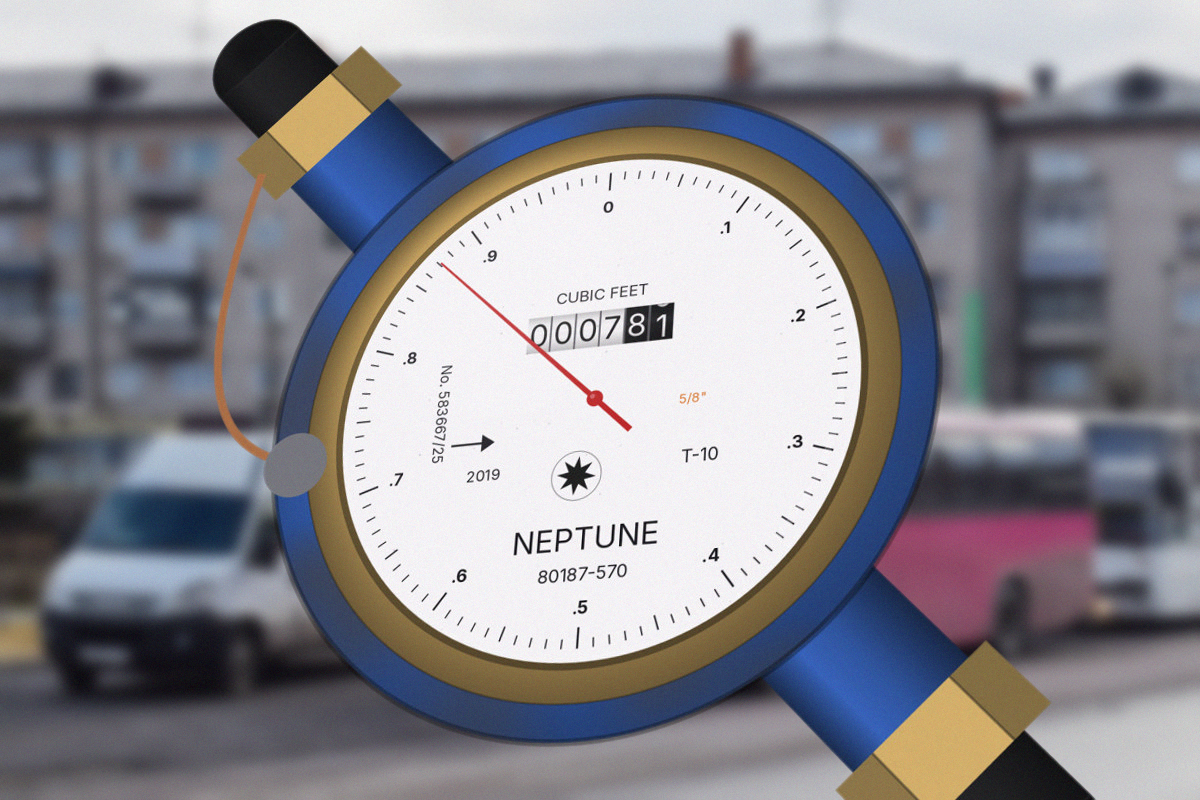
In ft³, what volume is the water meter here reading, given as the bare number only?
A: 780.87
